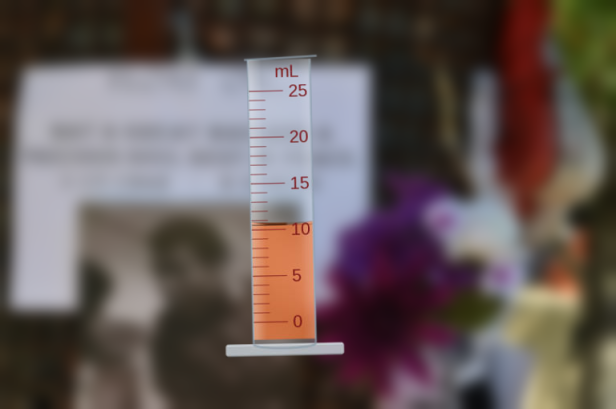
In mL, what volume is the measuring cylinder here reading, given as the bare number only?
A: 10.5
